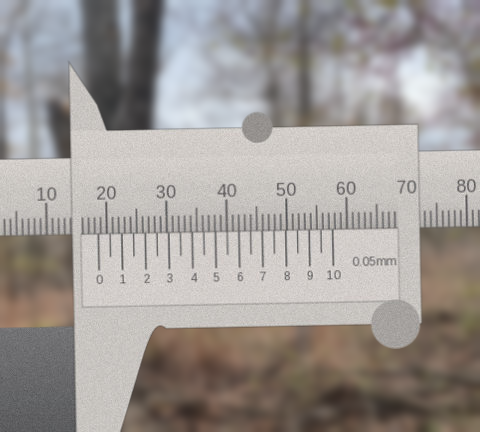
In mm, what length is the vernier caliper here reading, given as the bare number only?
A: 18.6
